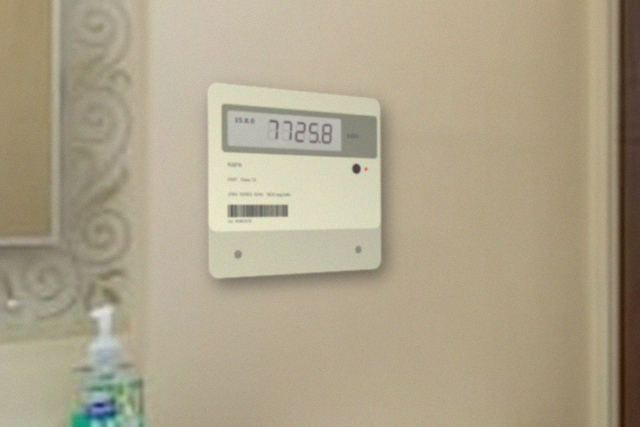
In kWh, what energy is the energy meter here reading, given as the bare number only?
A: 7725.8
